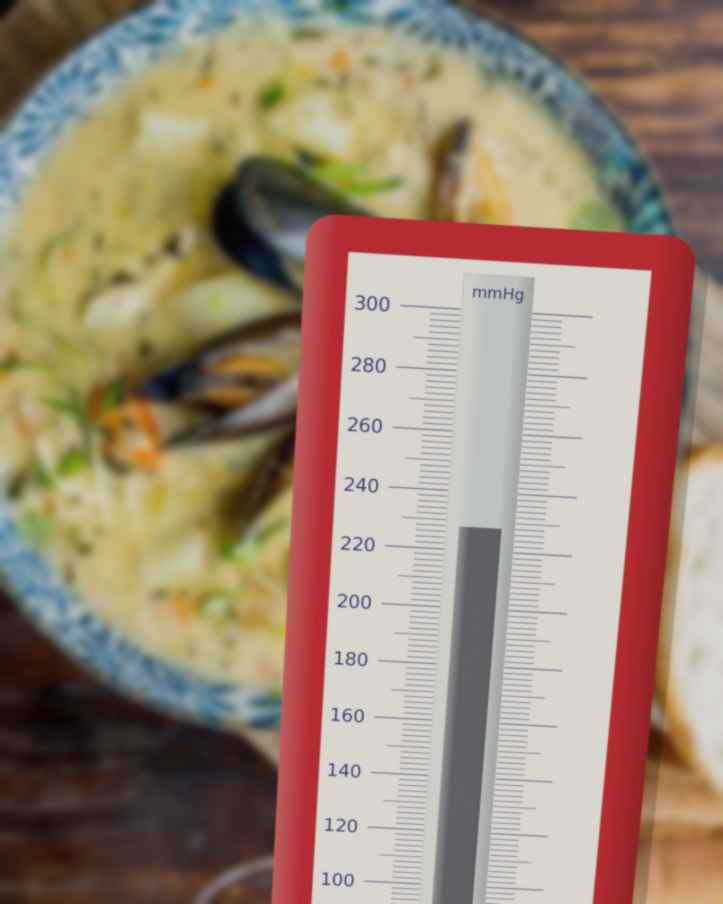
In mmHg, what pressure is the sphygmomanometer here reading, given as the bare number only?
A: 228
